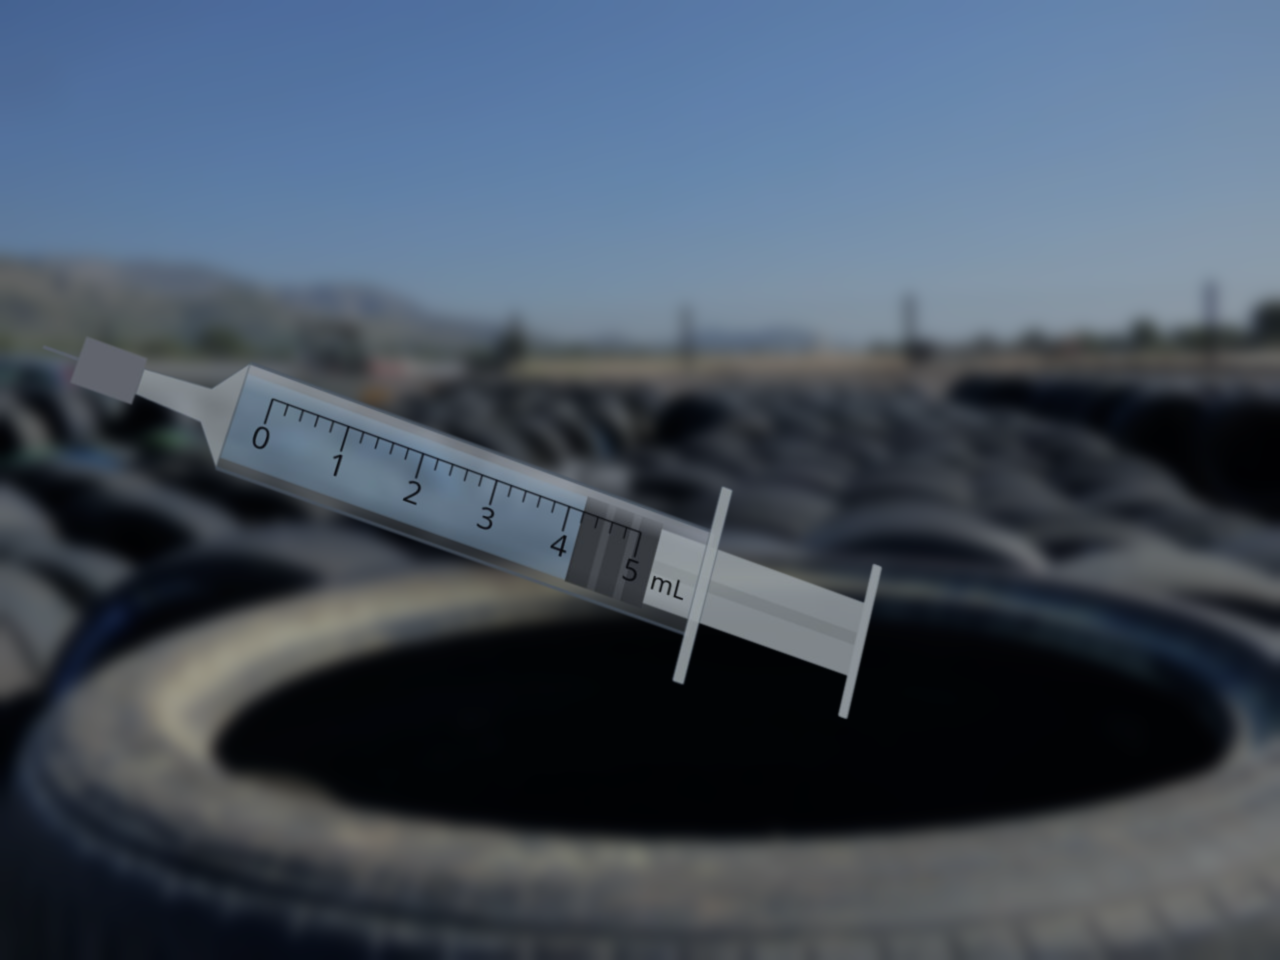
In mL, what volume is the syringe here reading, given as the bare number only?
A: 4.2
